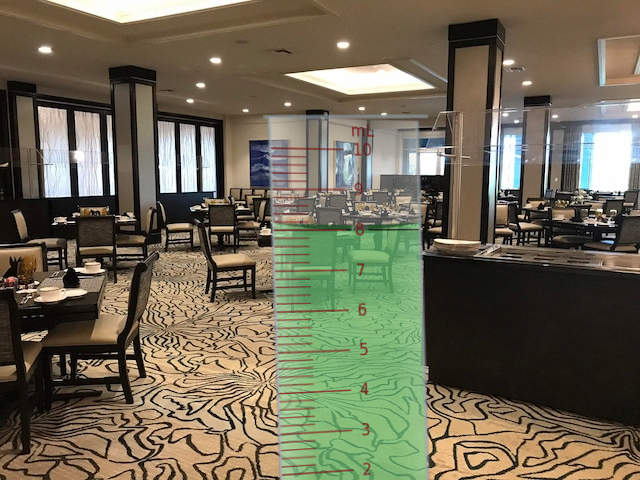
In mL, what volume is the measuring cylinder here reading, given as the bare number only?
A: 8
